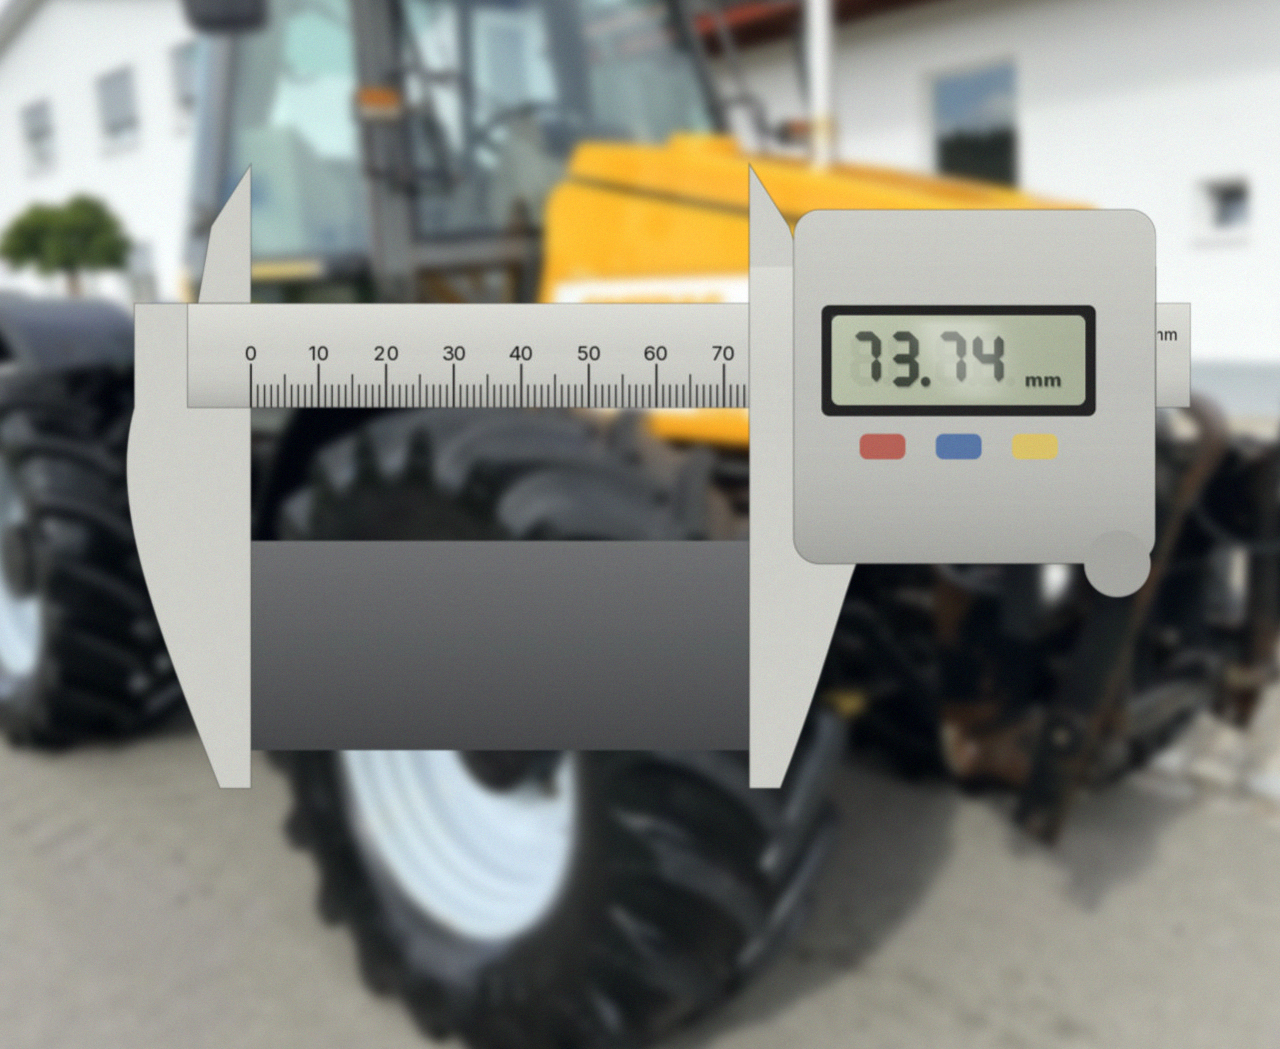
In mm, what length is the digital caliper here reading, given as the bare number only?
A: 73.74
